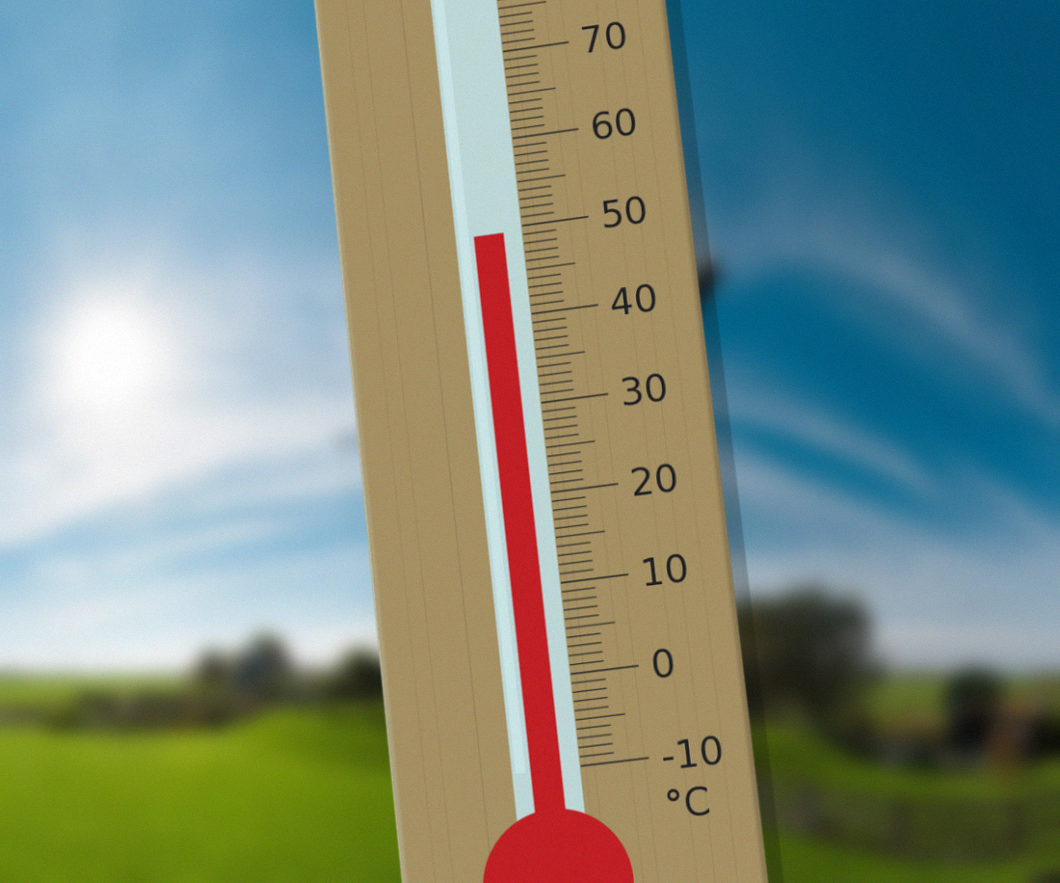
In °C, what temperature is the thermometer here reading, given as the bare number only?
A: 49.5
